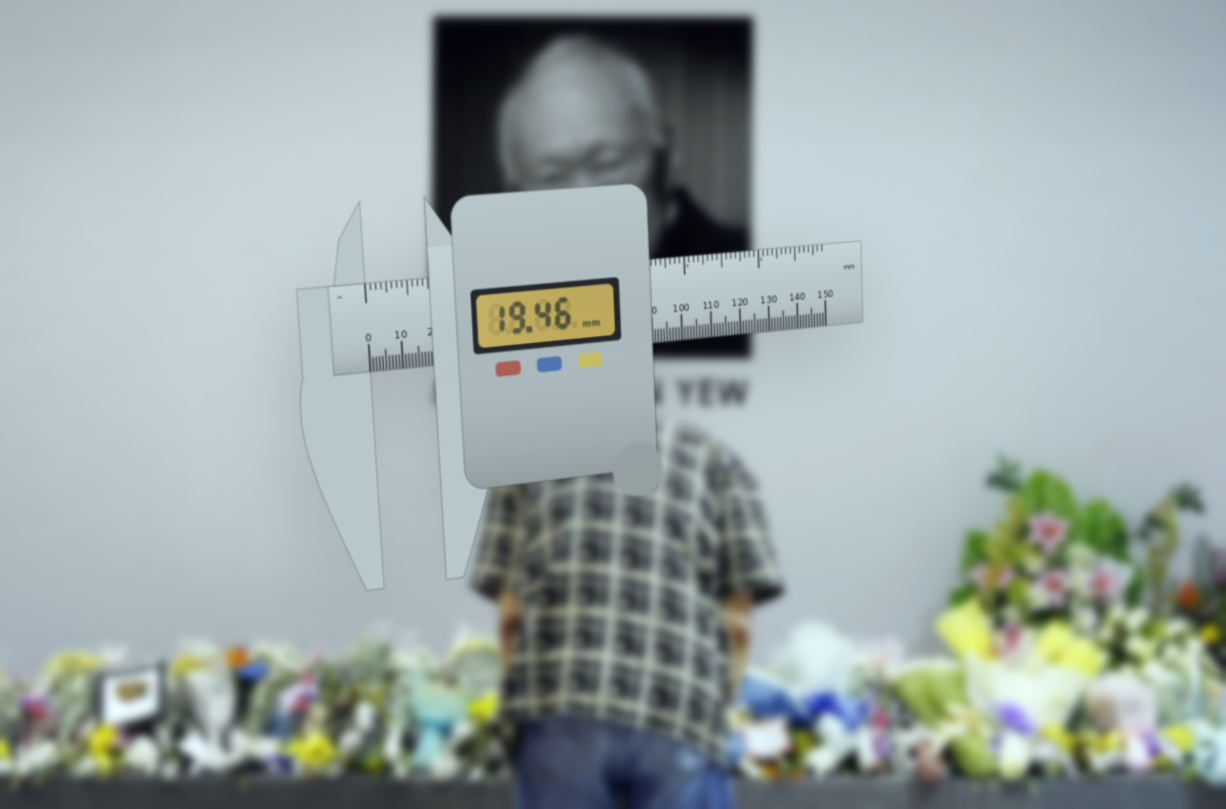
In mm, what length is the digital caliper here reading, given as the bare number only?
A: 19.46
